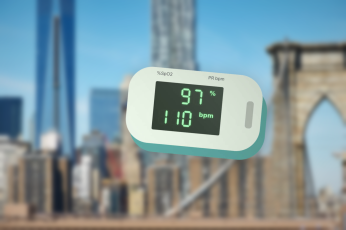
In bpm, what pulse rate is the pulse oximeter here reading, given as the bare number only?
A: 110
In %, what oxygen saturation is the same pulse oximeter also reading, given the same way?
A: 97
